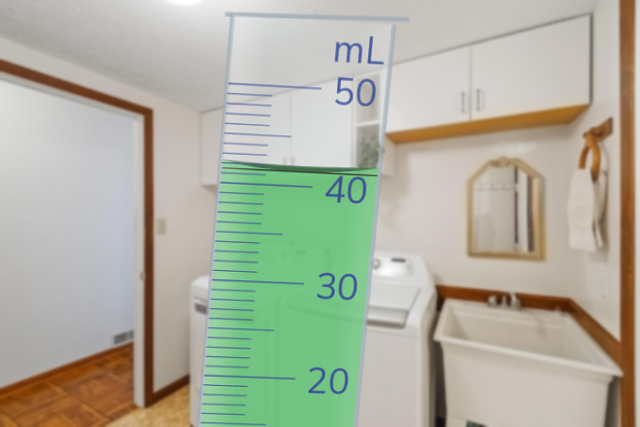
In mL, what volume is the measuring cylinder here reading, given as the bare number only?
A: 41.5
